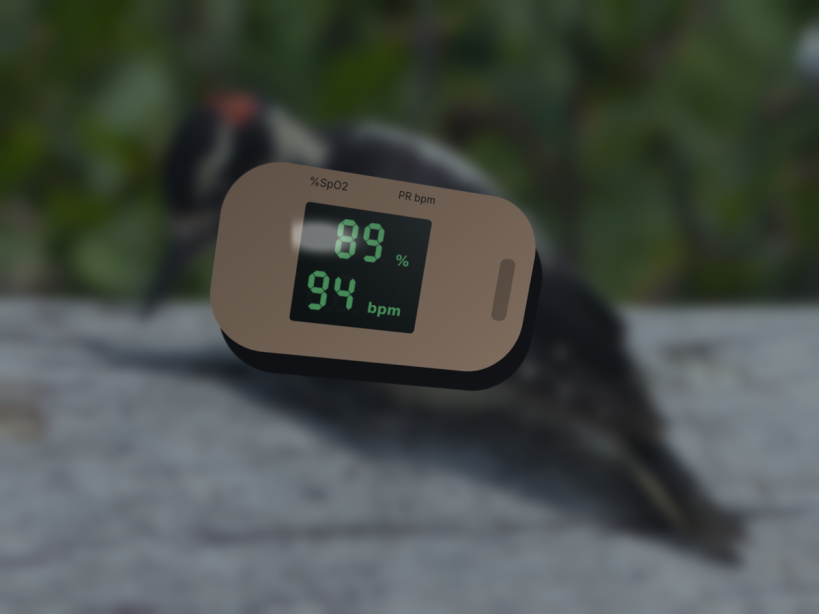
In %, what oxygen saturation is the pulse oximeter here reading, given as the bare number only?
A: 89
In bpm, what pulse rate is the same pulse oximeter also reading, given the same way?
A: 94
